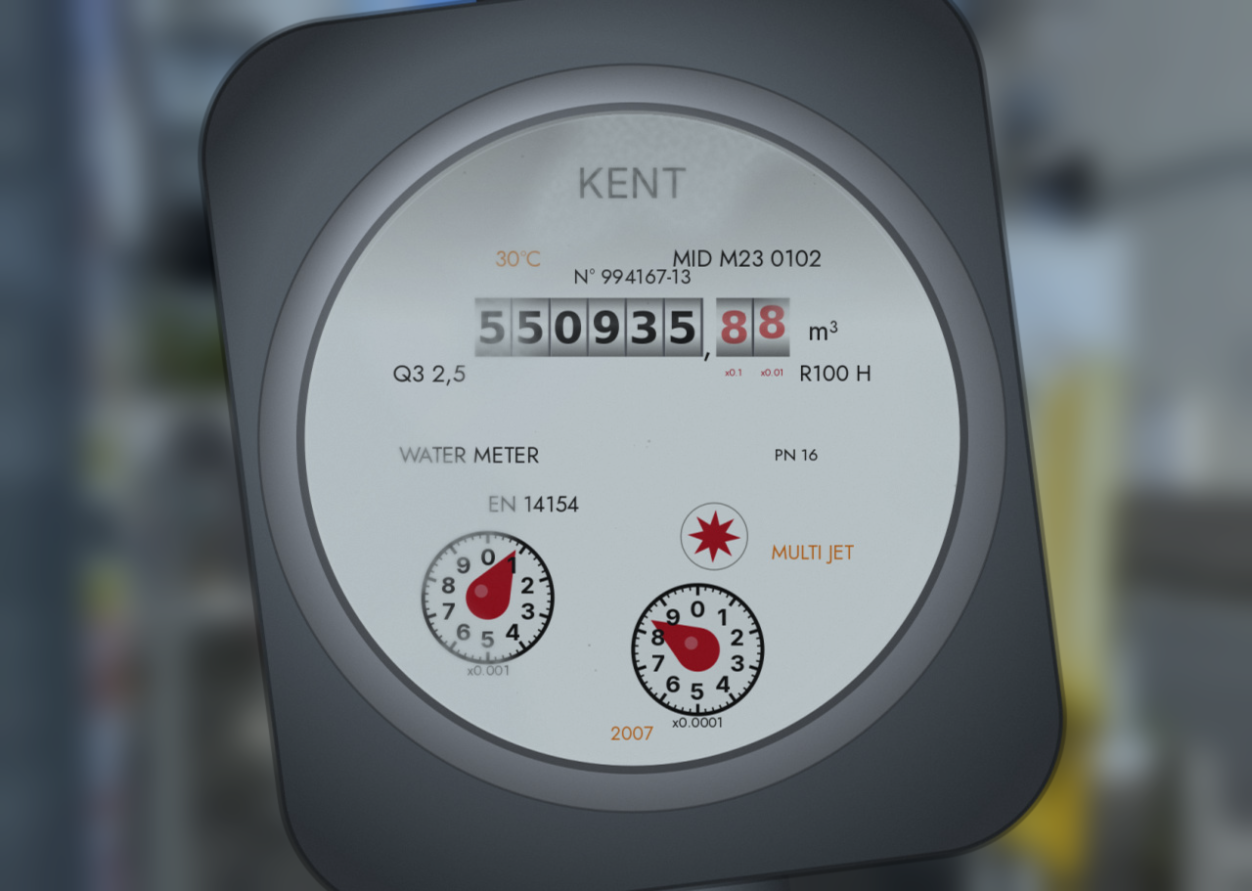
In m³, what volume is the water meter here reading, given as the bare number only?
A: 550935.8808
